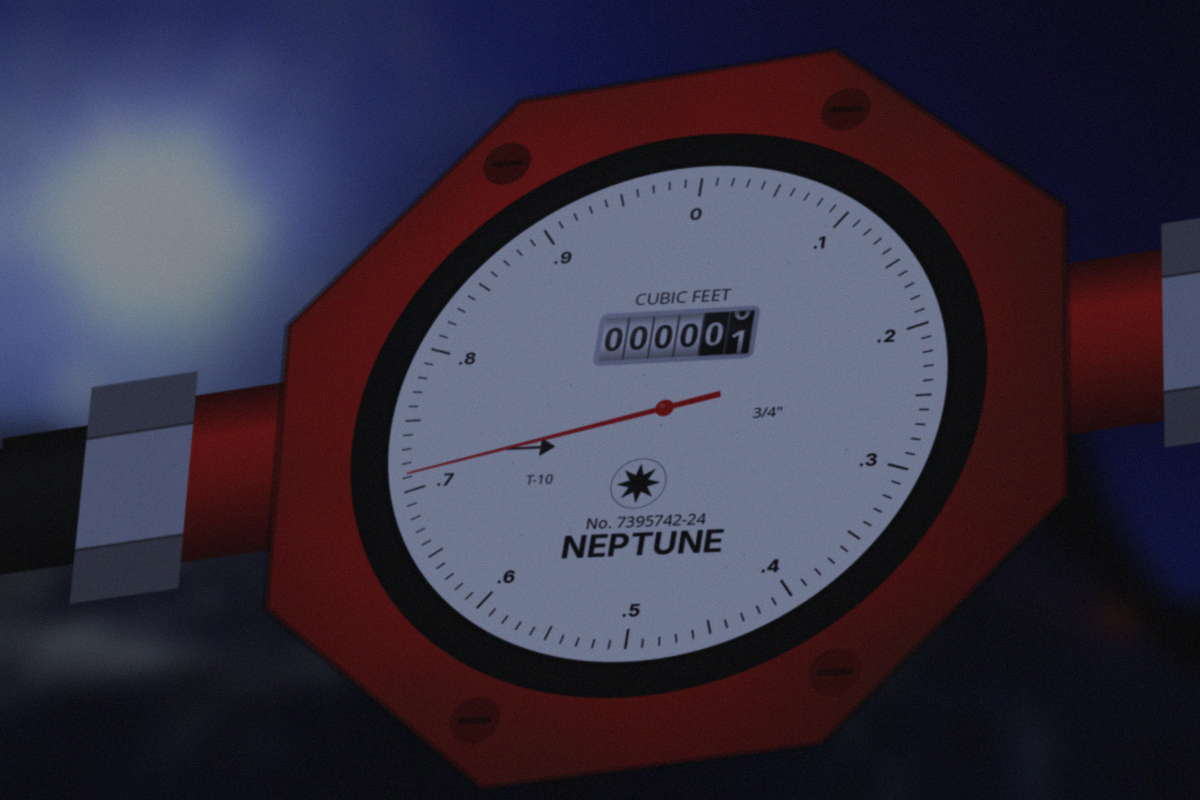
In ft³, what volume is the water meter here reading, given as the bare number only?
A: 0.71
